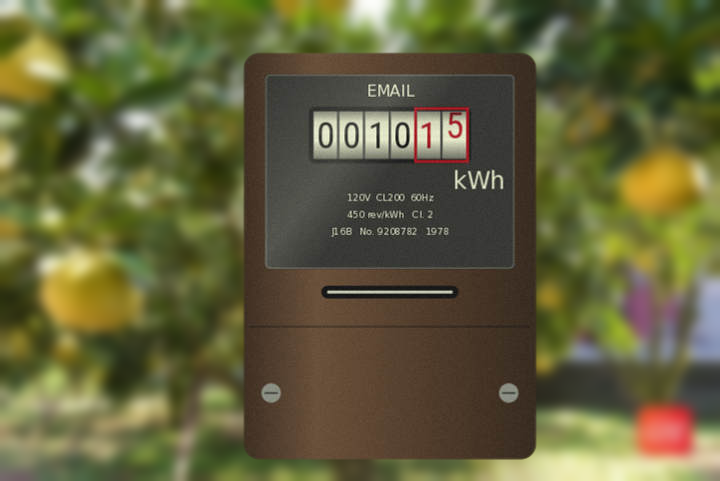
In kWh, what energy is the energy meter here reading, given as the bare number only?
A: 10.15
